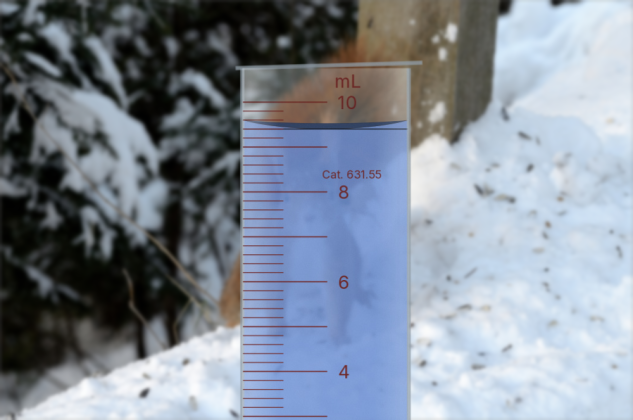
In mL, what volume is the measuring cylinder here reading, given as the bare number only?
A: 9.4
